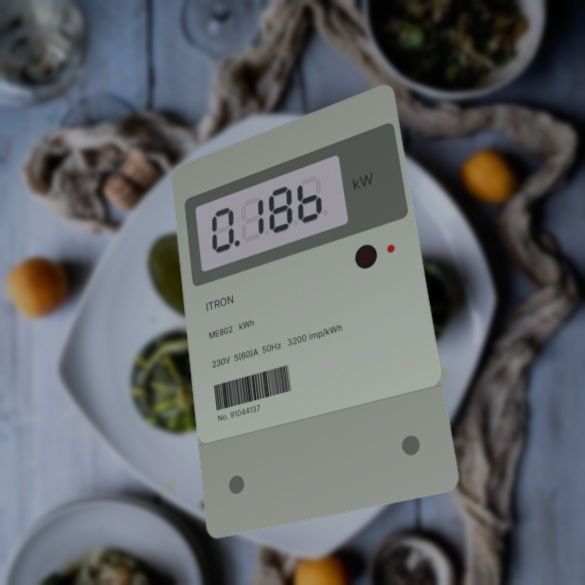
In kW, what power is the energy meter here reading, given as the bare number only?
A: 0.186
